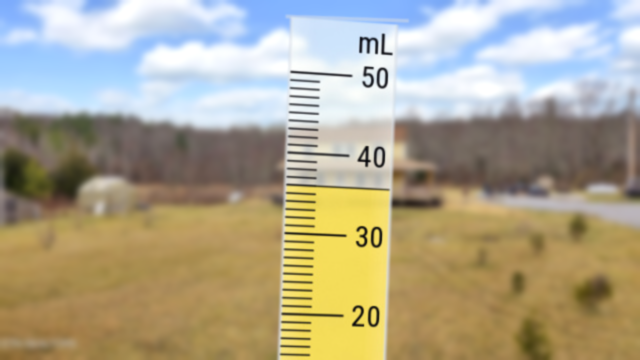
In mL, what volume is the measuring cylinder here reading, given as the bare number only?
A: 36
